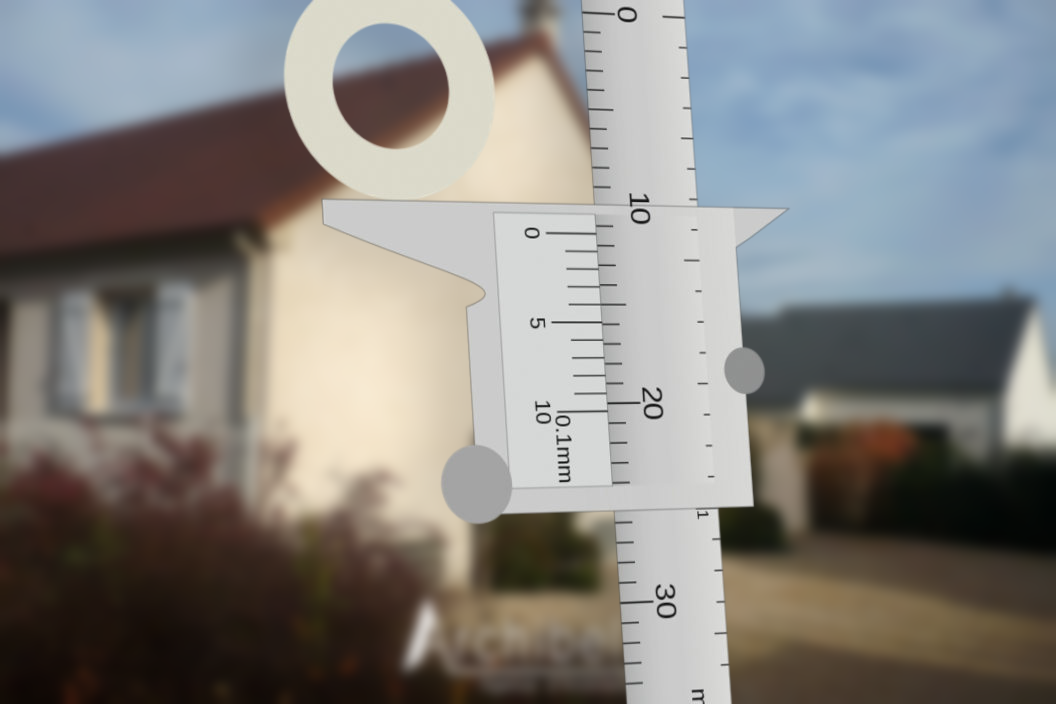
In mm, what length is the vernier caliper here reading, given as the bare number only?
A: 11.4
